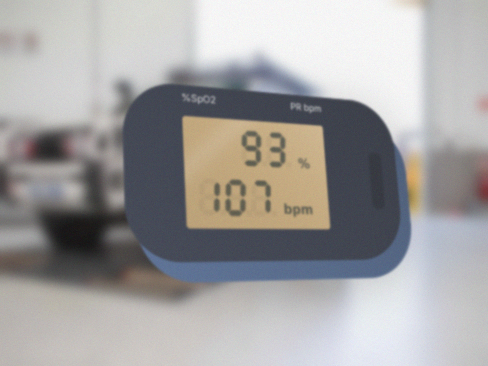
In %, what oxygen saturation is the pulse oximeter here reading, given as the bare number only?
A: 93
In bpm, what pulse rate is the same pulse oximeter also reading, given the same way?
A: 107
